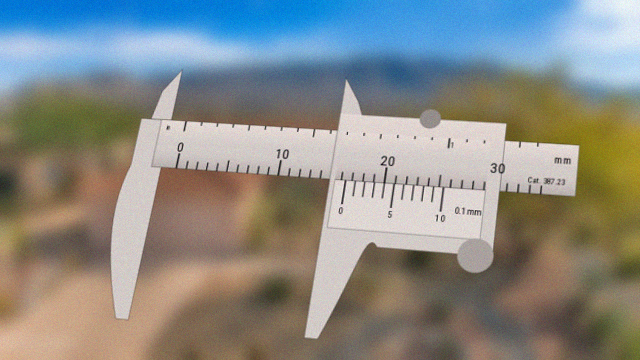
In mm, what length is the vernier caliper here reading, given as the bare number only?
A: 16.4
